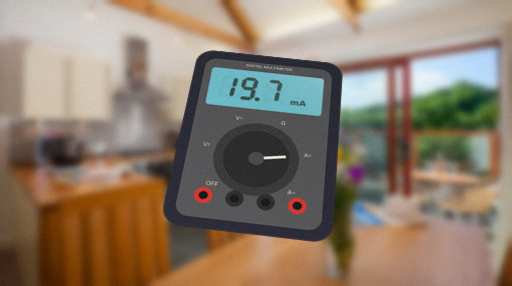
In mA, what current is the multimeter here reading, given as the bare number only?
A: 19.7
